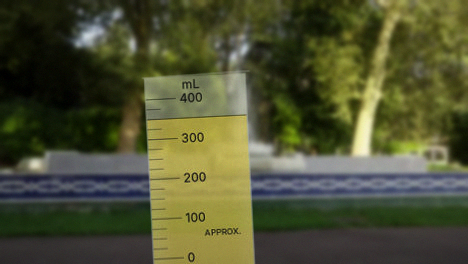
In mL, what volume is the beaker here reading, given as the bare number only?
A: 350
